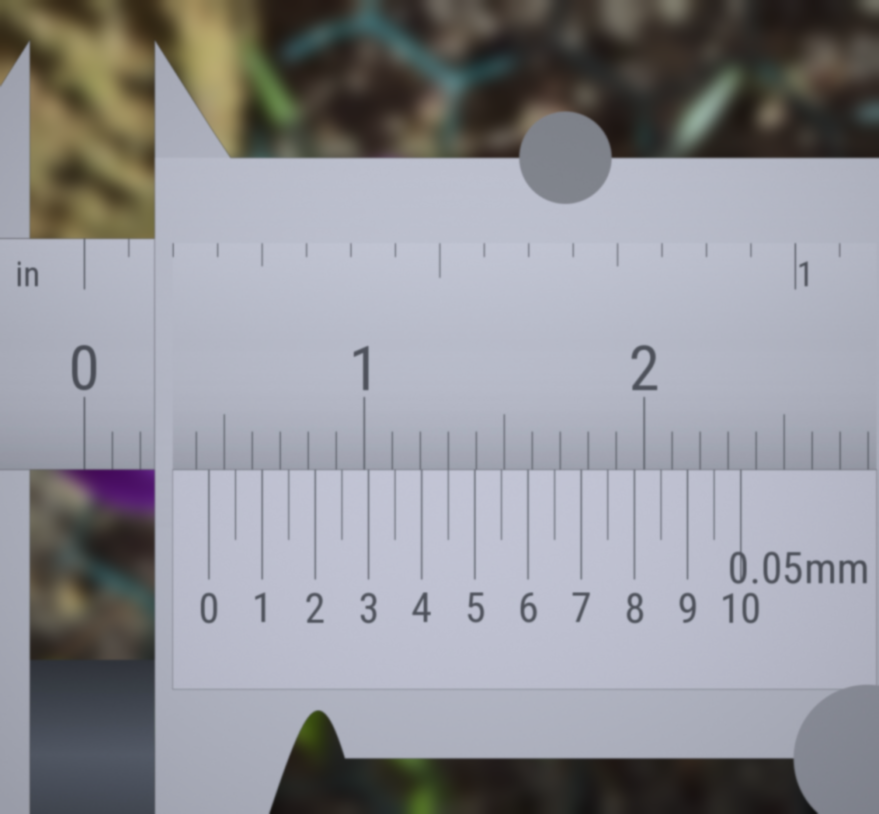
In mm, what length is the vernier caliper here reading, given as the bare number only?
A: 4.45
